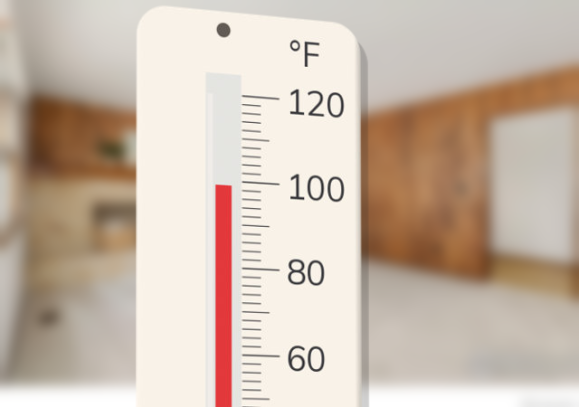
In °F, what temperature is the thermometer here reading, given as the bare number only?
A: 99
